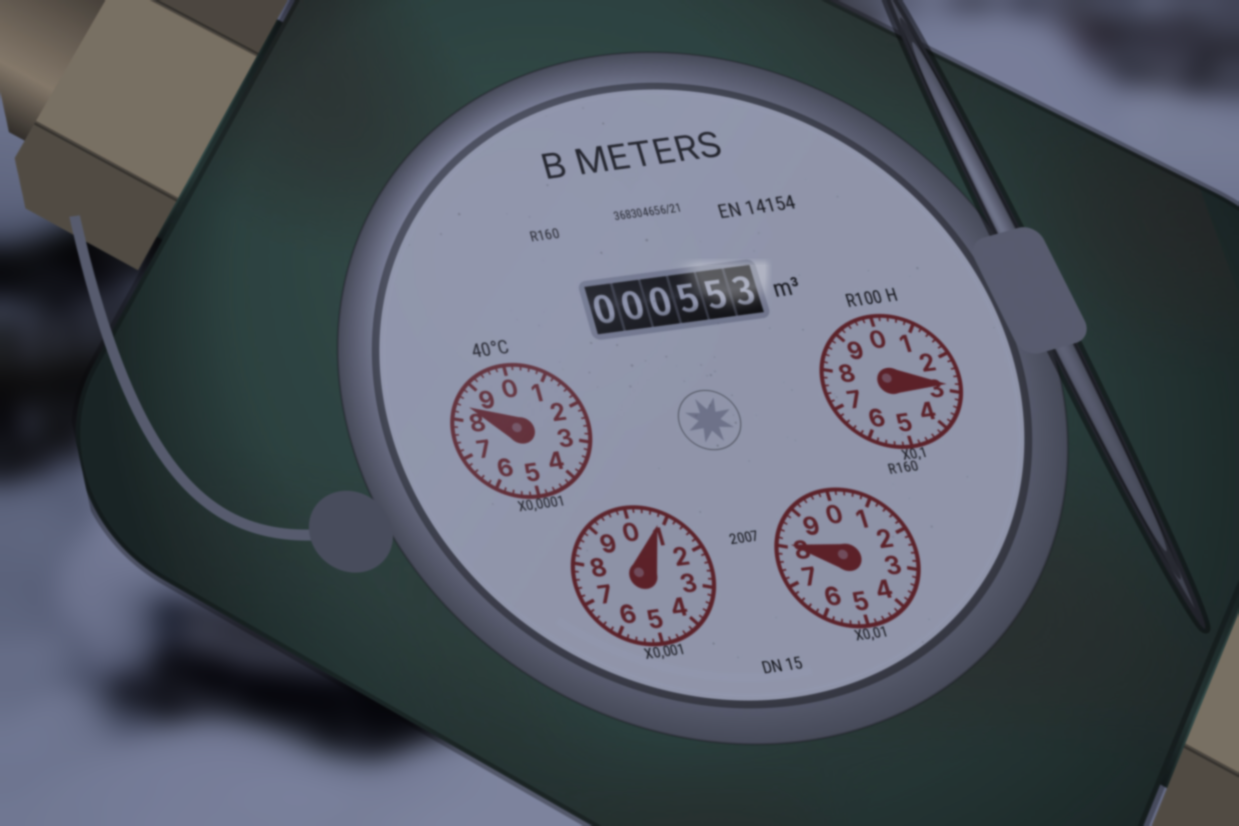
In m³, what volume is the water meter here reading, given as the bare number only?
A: 553.2808
